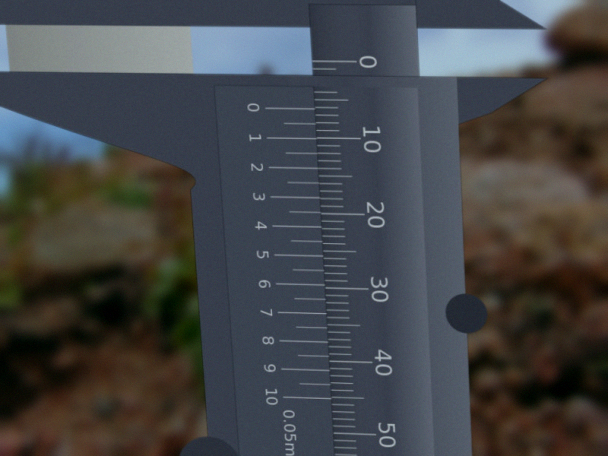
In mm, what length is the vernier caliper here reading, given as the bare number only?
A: 6.2
